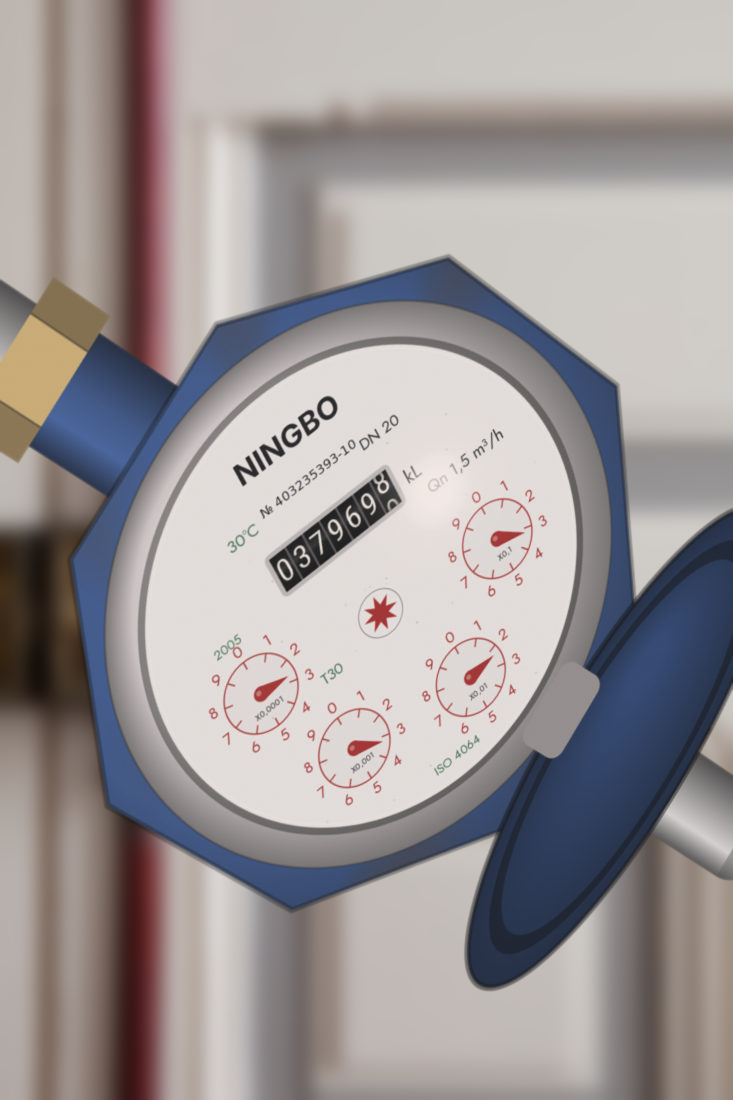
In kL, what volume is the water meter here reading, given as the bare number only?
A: 379698.3232
